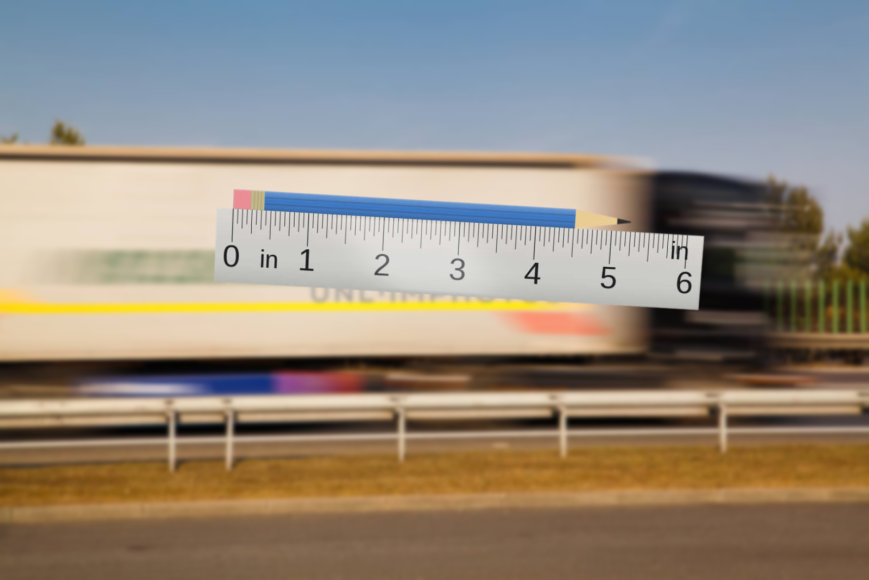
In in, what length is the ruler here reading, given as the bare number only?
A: 5.25
